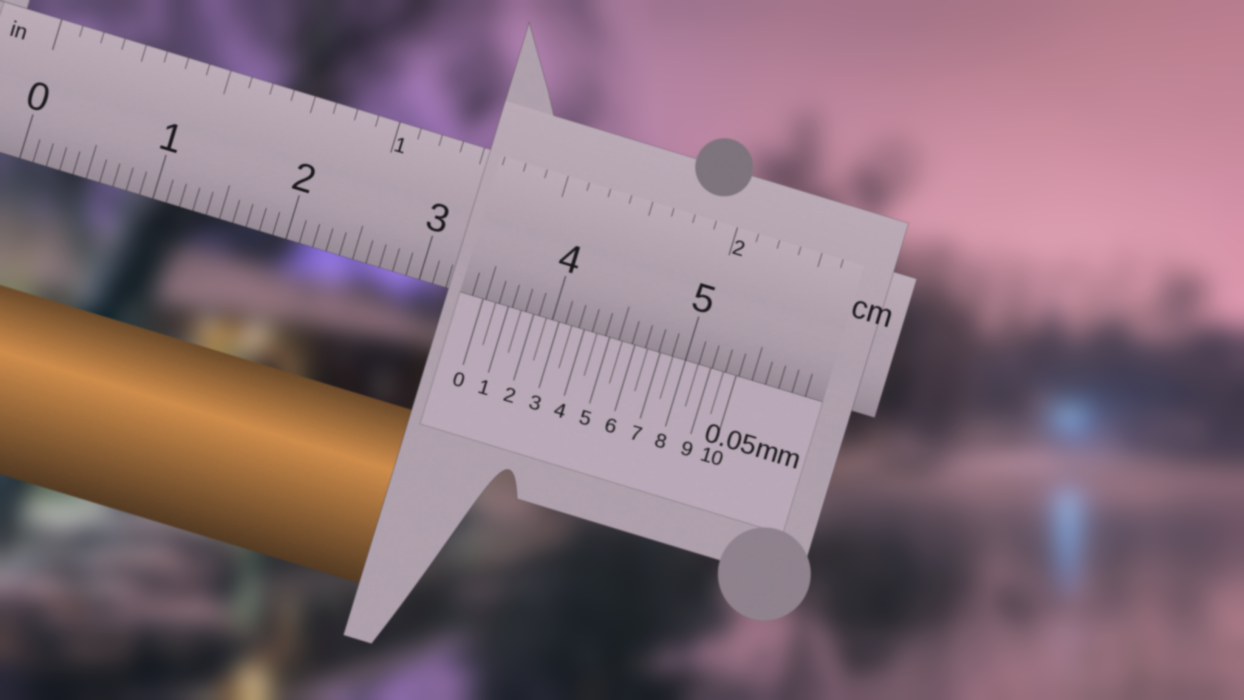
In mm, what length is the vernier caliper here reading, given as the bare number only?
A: 34.8
